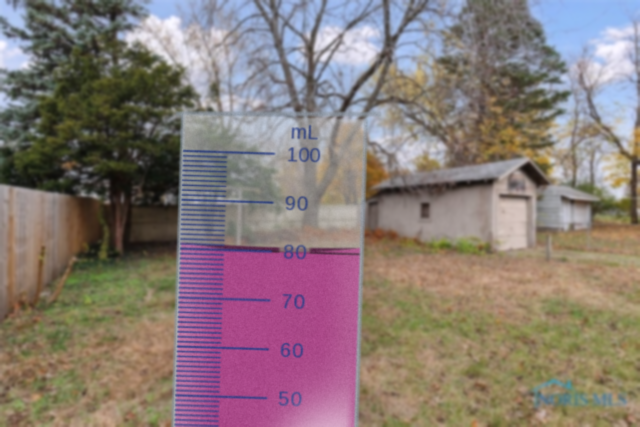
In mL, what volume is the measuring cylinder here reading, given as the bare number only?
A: 80
